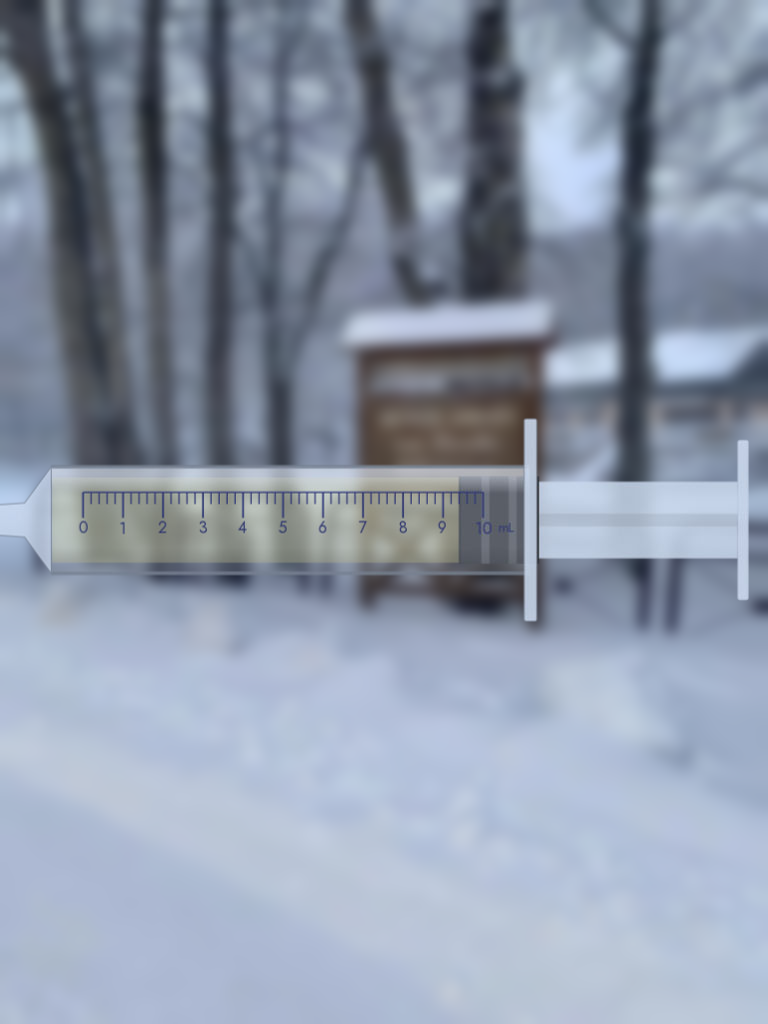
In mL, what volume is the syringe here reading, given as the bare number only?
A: 9.4
